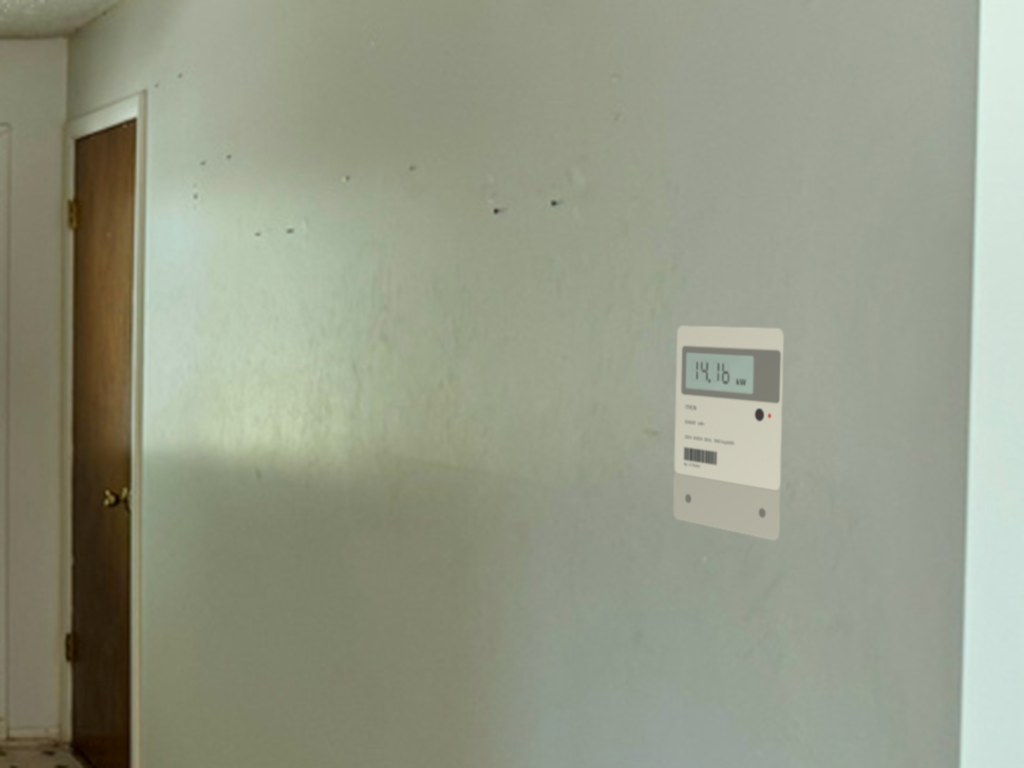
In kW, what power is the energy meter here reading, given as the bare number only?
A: 14.16
